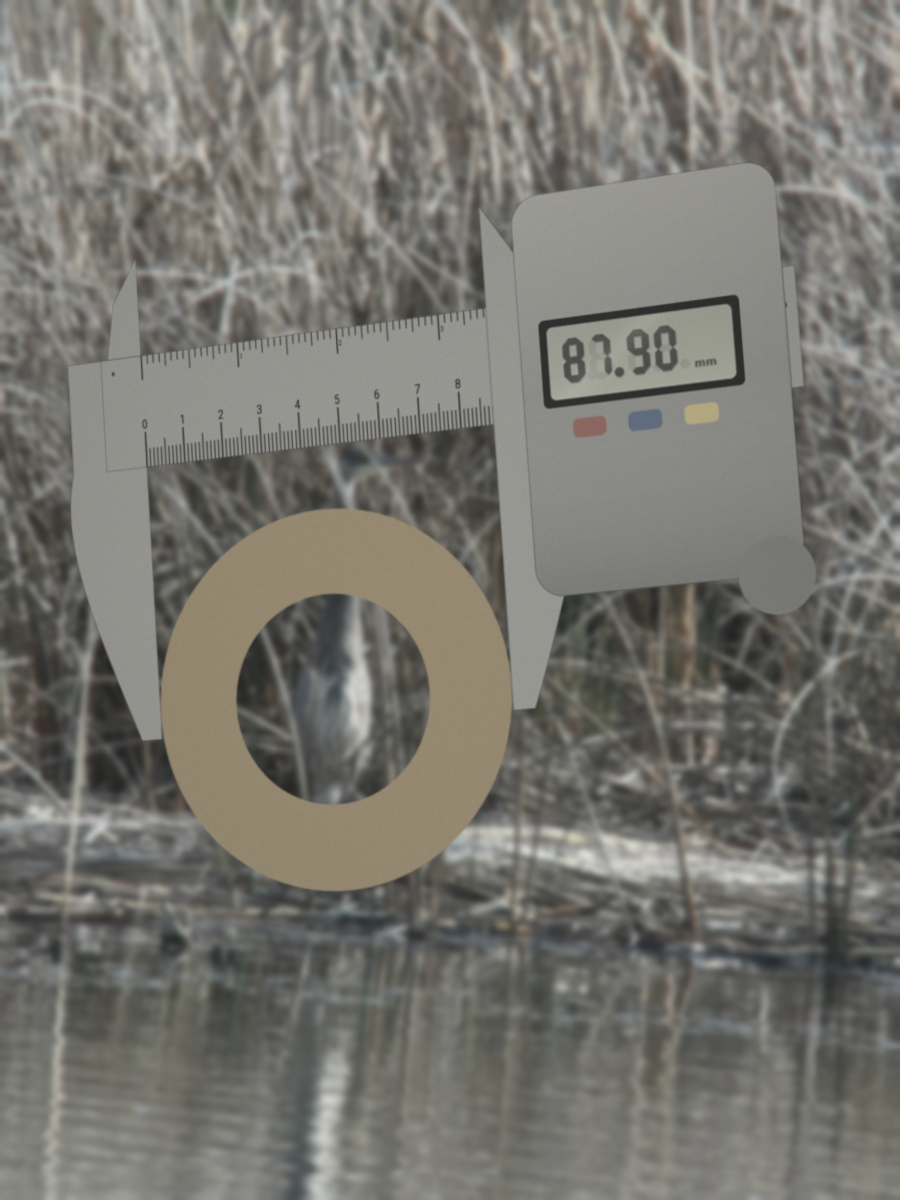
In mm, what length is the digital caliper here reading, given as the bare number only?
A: 87.90
